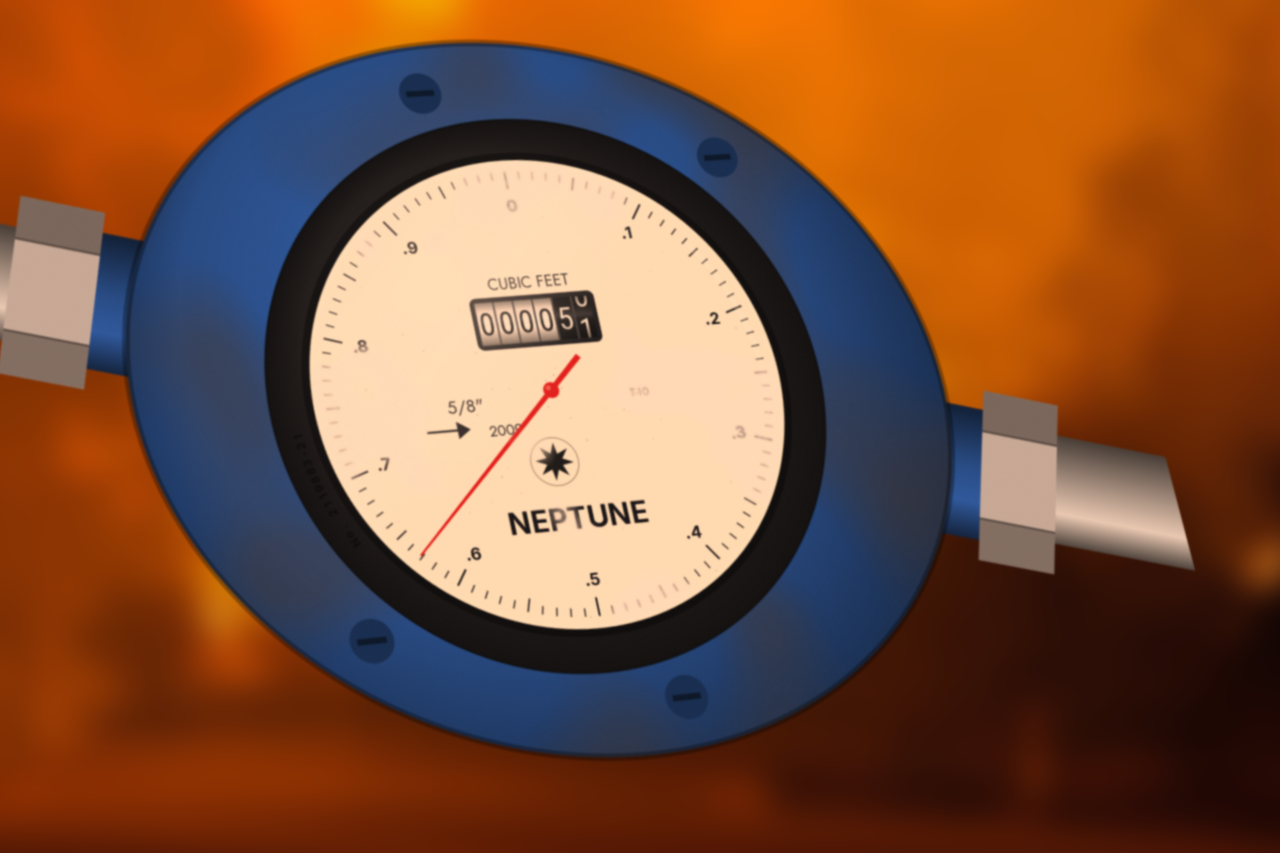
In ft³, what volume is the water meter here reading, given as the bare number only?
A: 50.63
